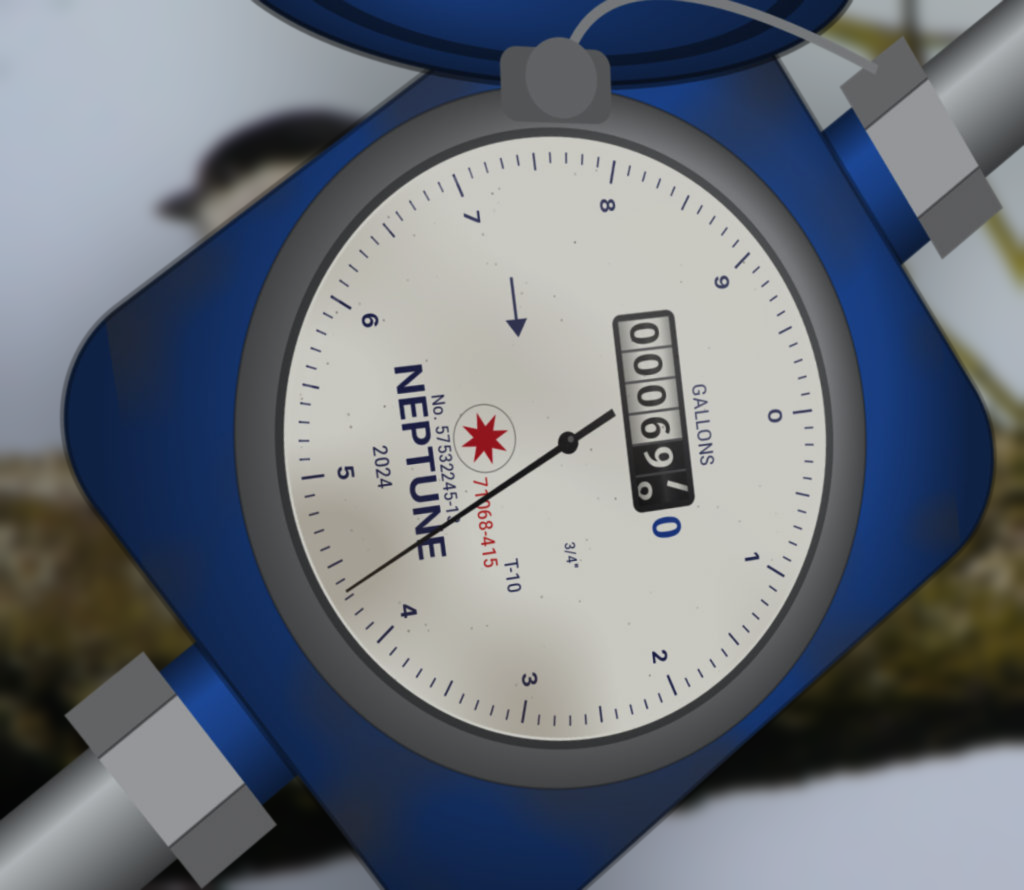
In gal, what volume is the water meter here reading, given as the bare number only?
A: 6974.3
